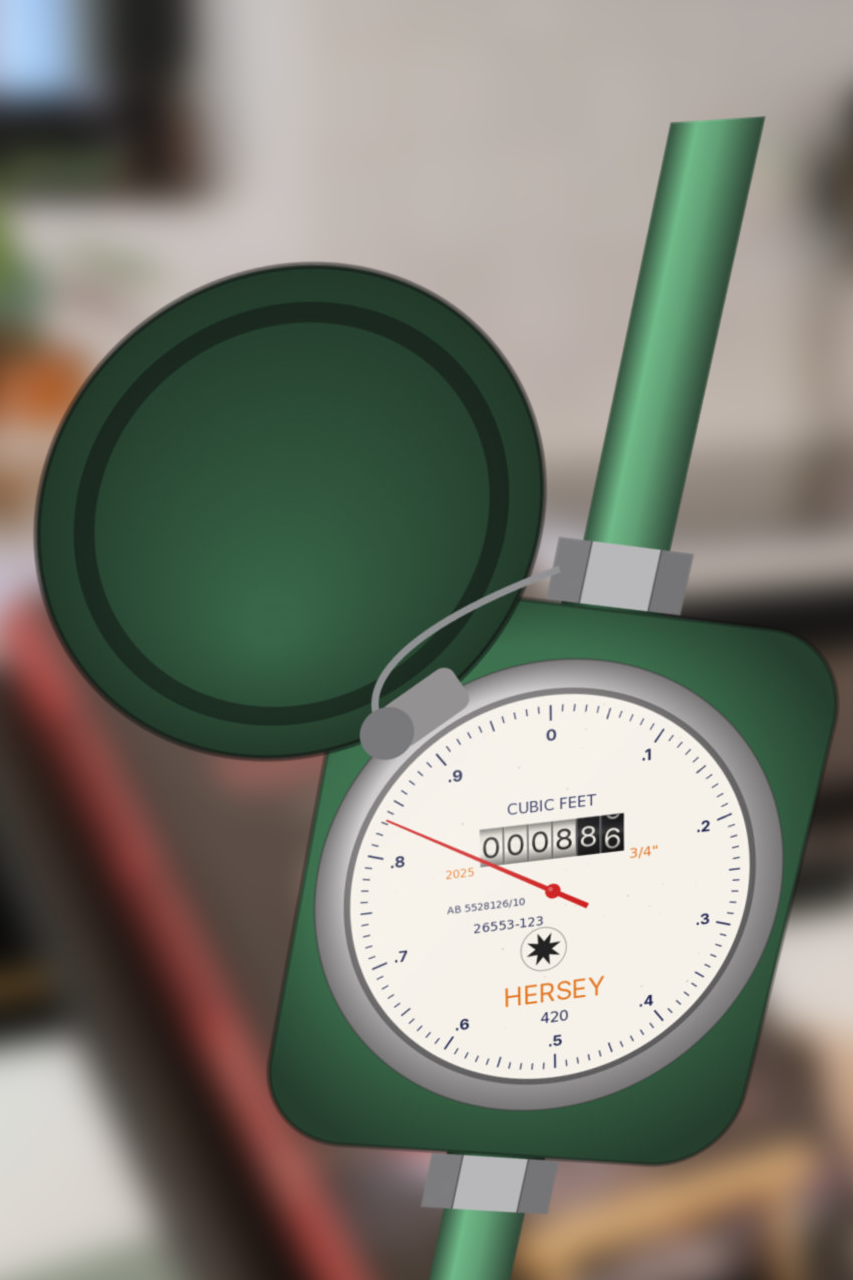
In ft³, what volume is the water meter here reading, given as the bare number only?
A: 885.83
